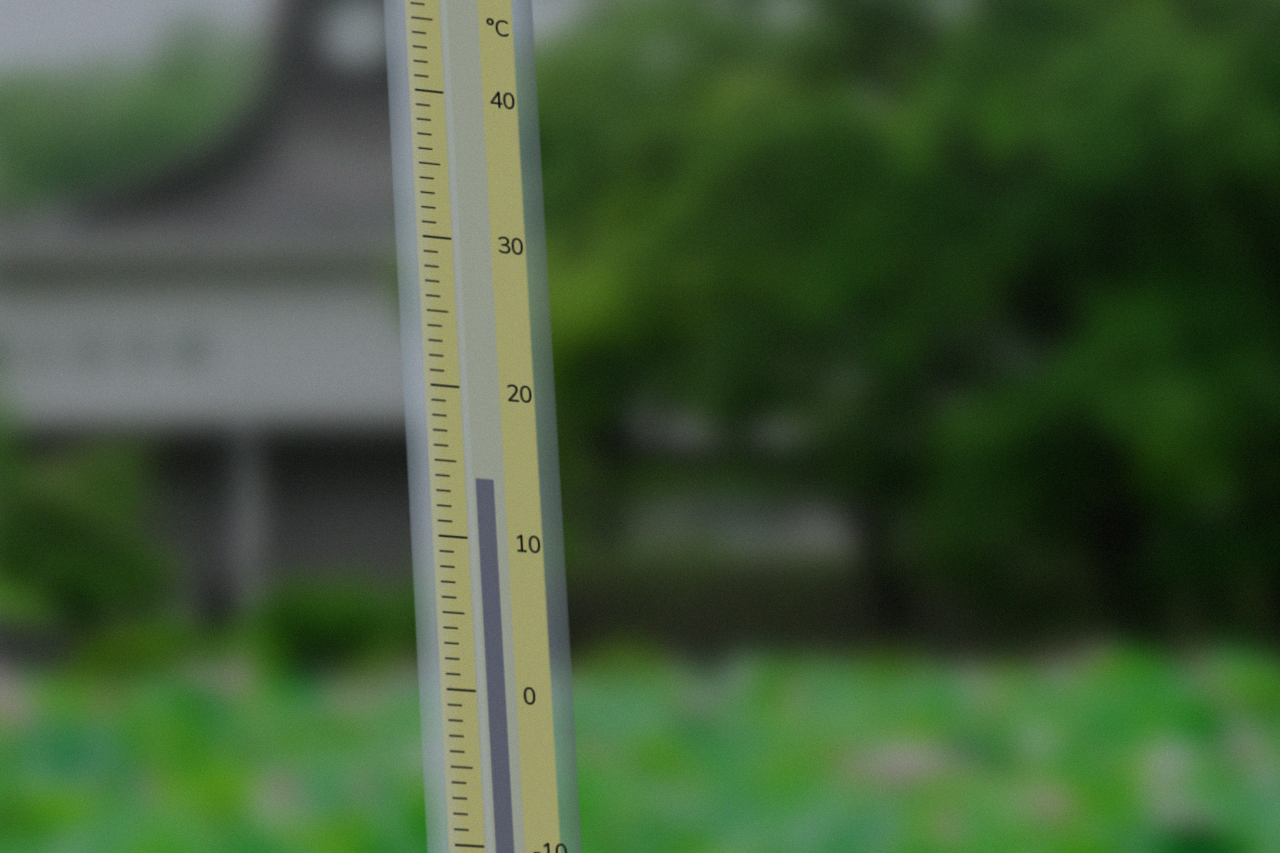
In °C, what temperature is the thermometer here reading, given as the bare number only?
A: 14
